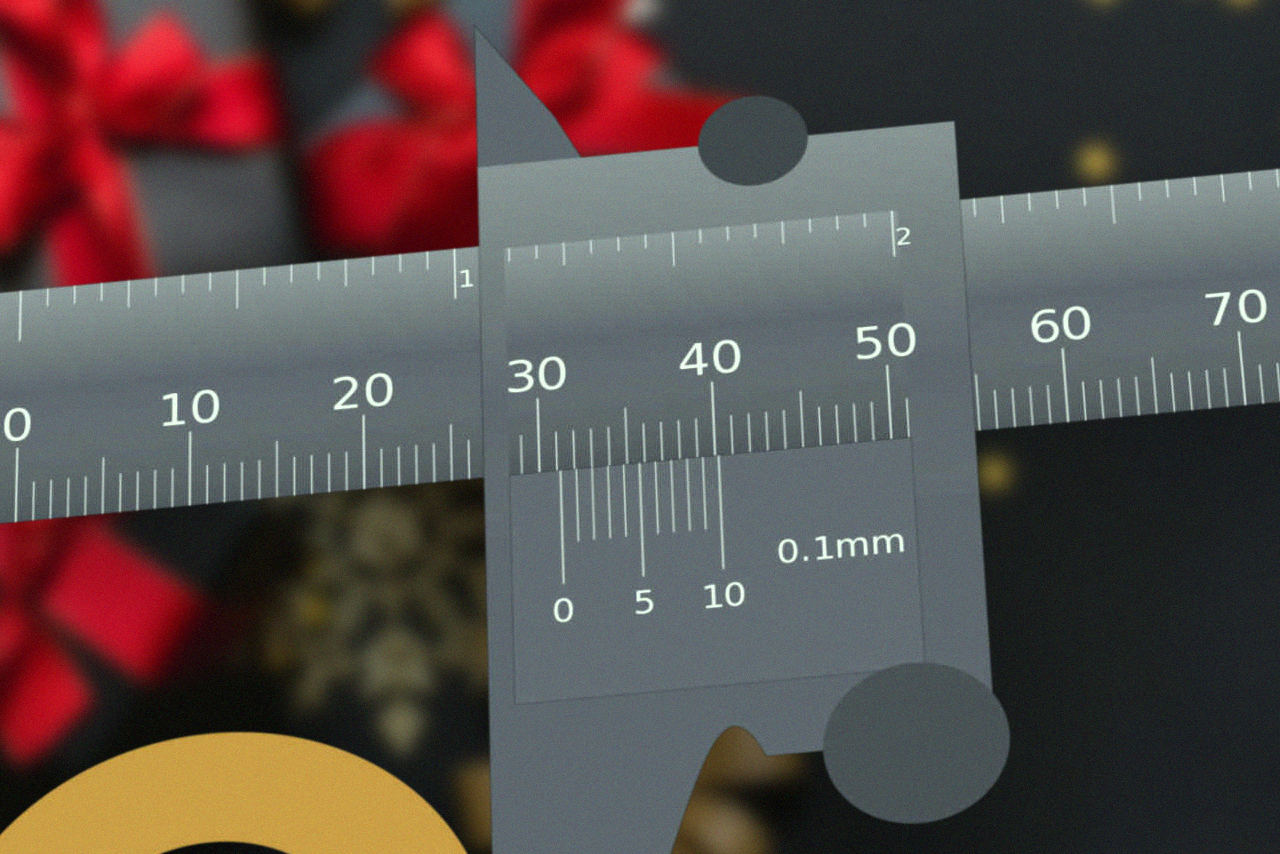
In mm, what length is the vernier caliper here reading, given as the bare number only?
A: 31.2
